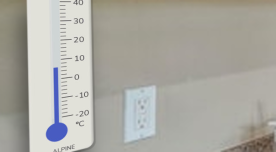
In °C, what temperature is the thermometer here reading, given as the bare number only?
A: 6
